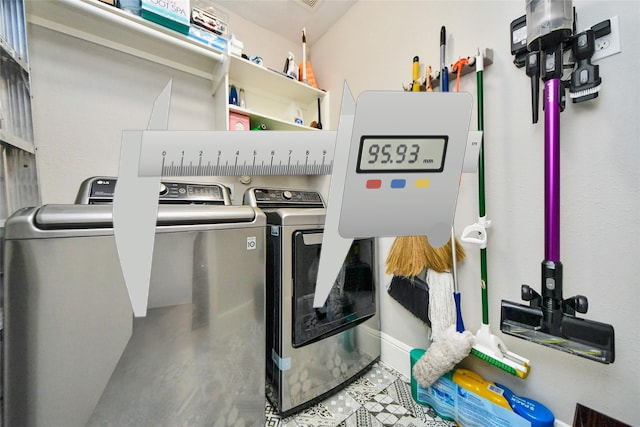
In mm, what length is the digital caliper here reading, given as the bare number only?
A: 95.93
